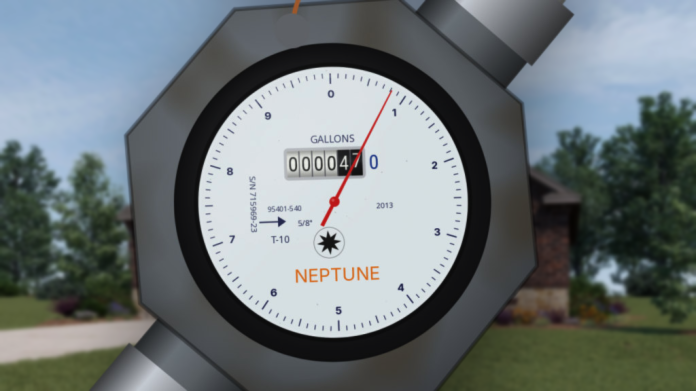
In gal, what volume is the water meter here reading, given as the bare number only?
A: 470.8
